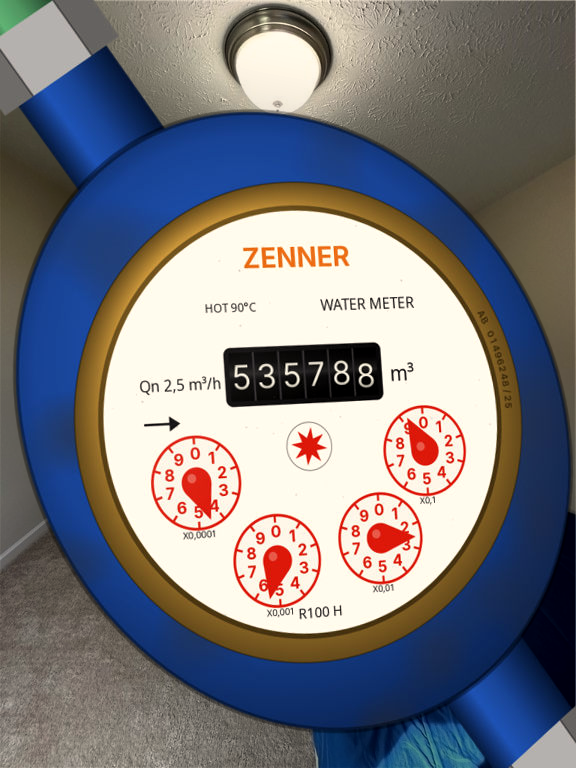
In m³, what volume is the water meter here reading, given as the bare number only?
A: 535787.9254
